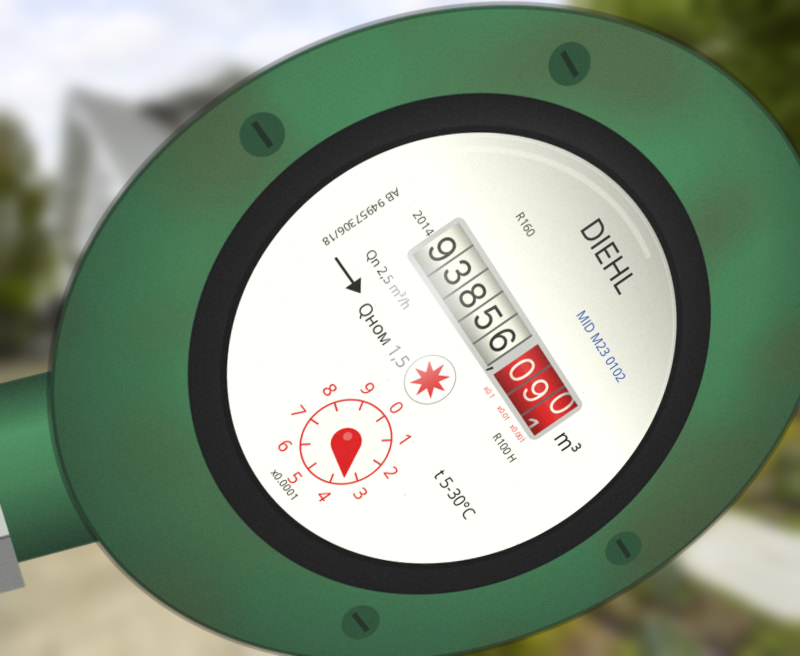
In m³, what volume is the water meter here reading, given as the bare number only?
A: 93856.0903
